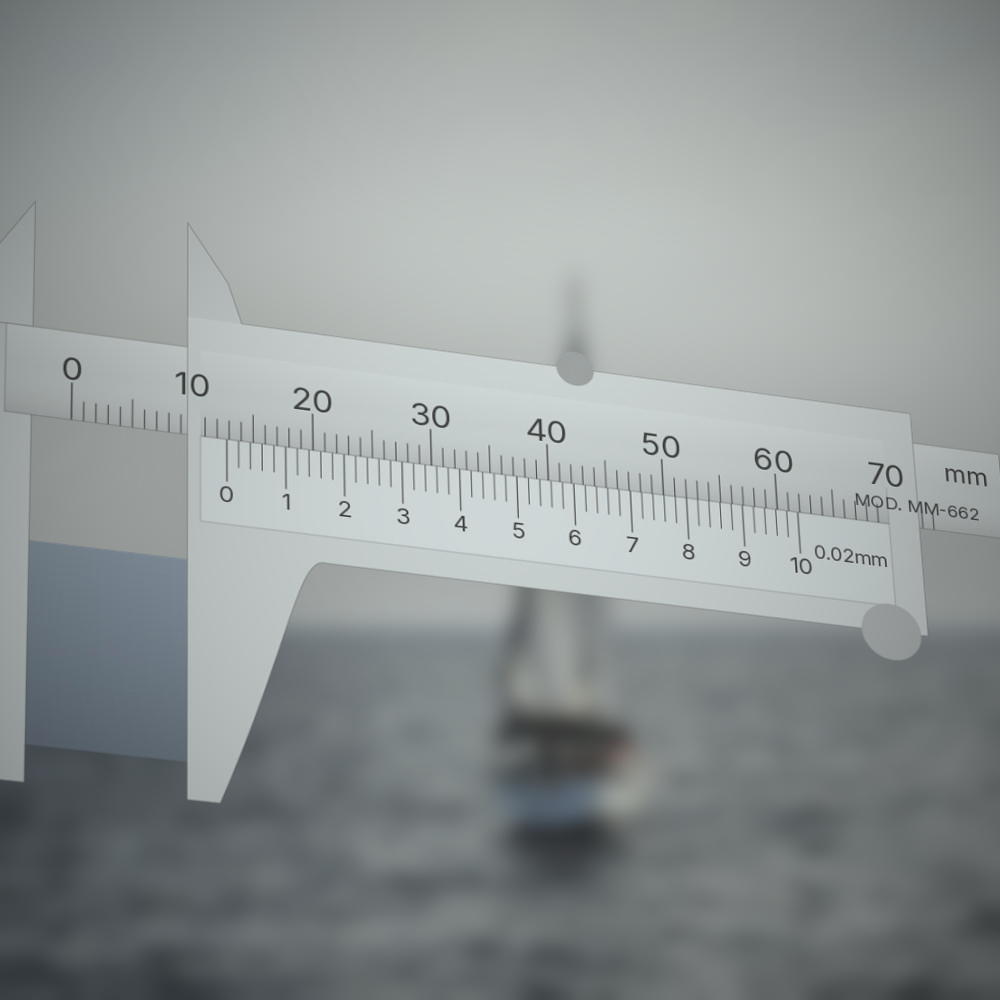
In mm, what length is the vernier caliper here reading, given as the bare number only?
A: 12.8
